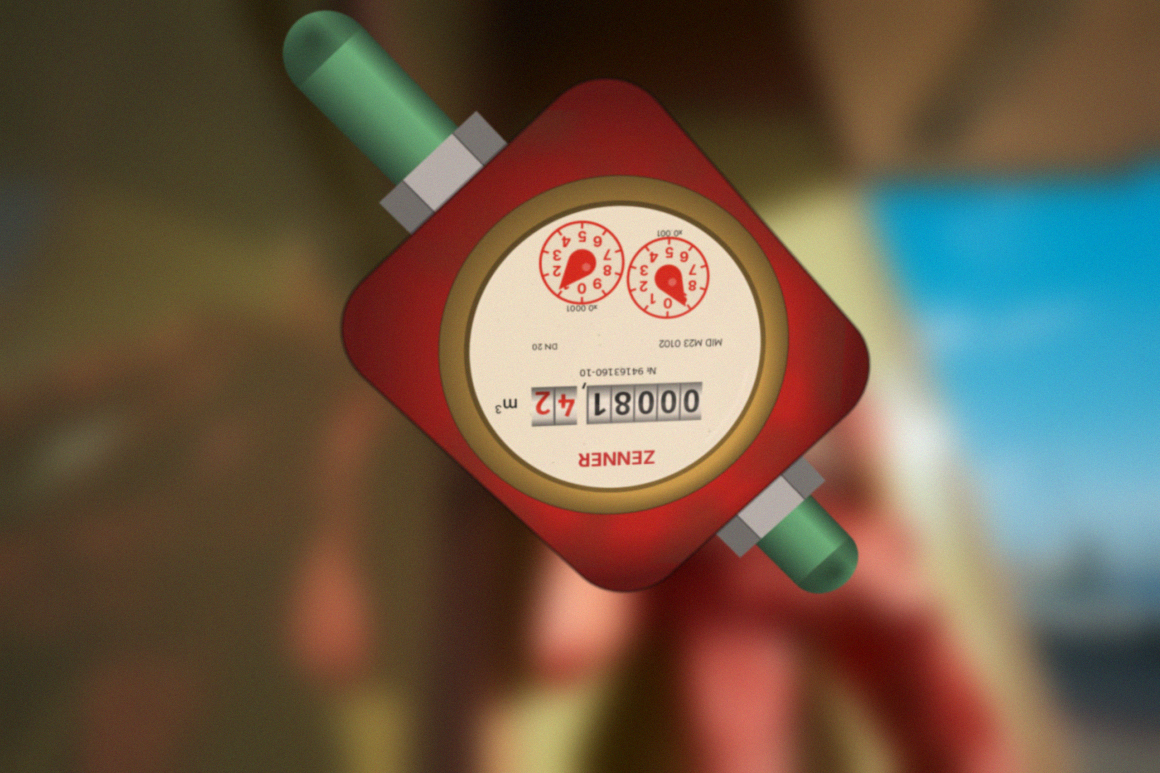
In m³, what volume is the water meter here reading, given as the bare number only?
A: 81.4191
